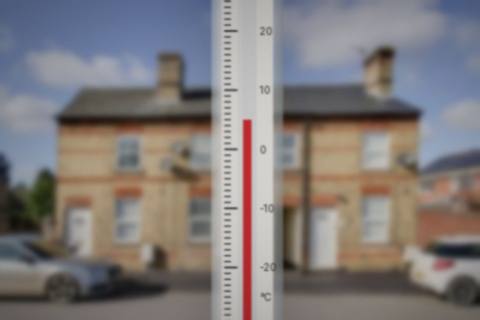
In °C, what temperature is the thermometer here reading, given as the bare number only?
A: 5
